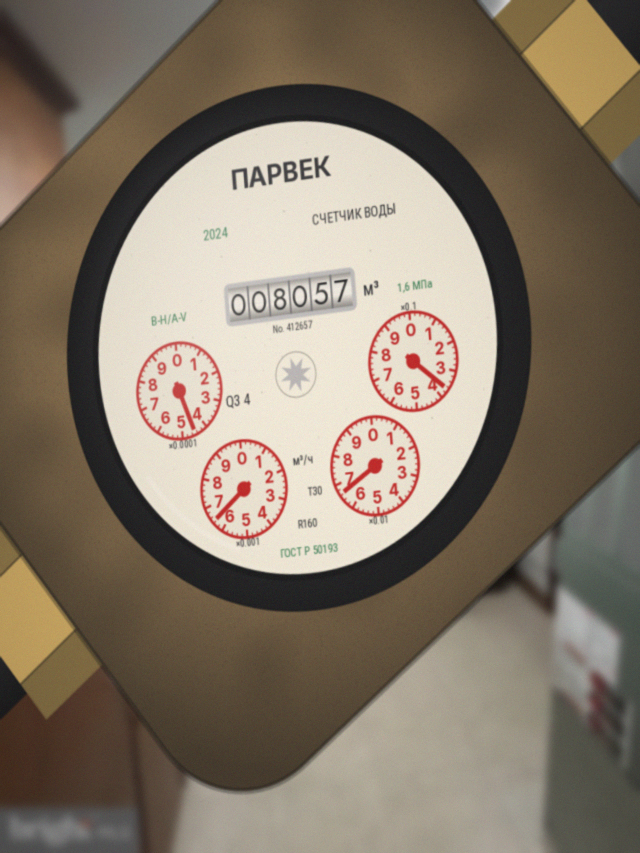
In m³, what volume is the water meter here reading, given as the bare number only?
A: 8057.3664
